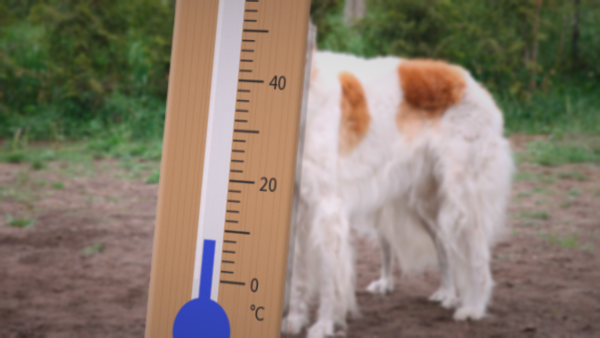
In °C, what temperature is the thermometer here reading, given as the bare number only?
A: 8
